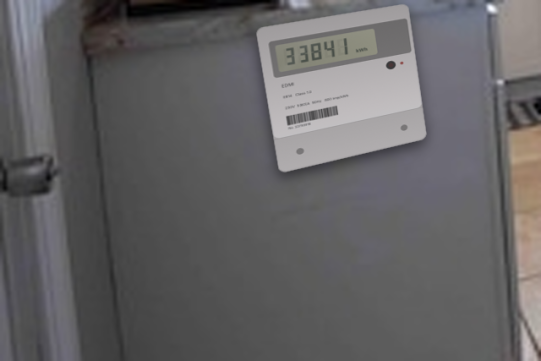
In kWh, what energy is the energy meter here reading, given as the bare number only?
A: 33841
